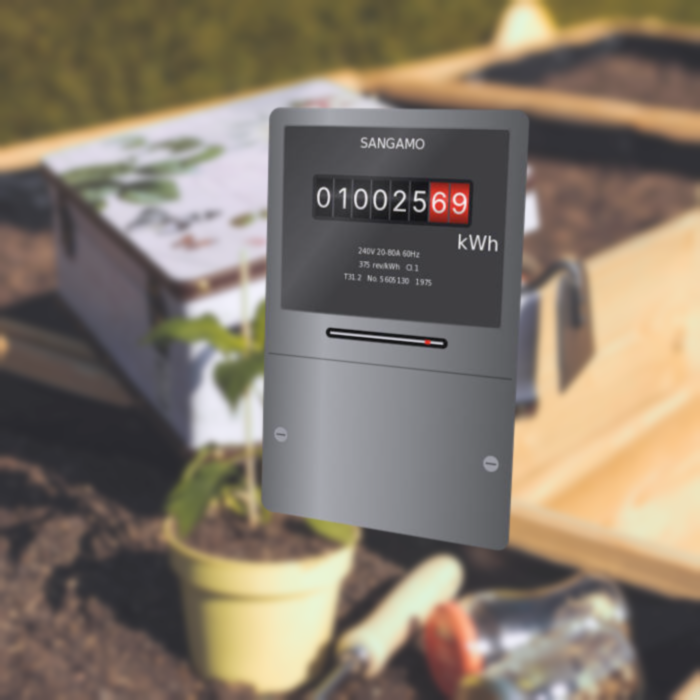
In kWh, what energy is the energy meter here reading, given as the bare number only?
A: 10025.69
